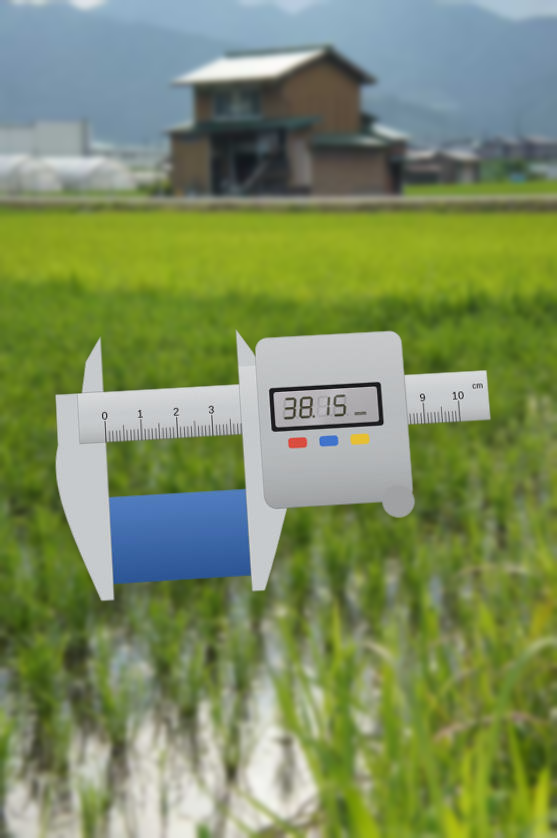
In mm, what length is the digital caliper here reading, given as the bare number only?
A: 38.15
